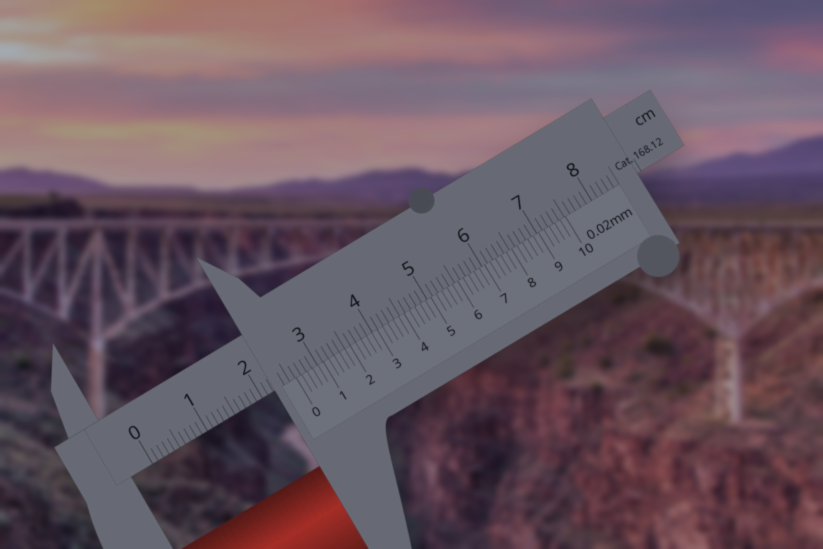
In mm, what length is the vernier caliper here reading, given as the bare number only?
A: 26.2
